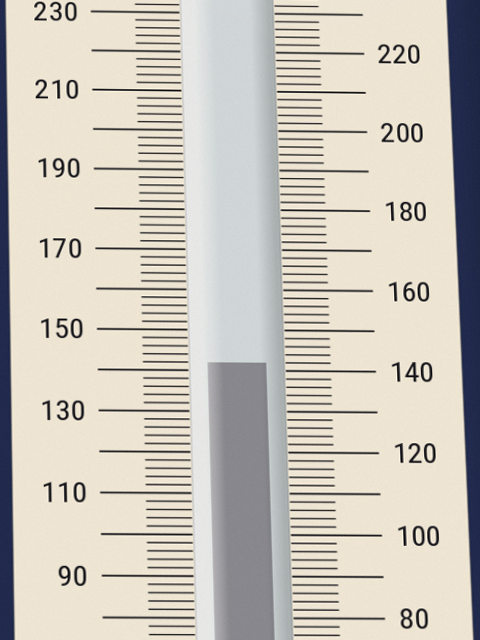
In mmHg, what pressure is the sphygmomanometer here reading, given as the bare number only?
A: 142
